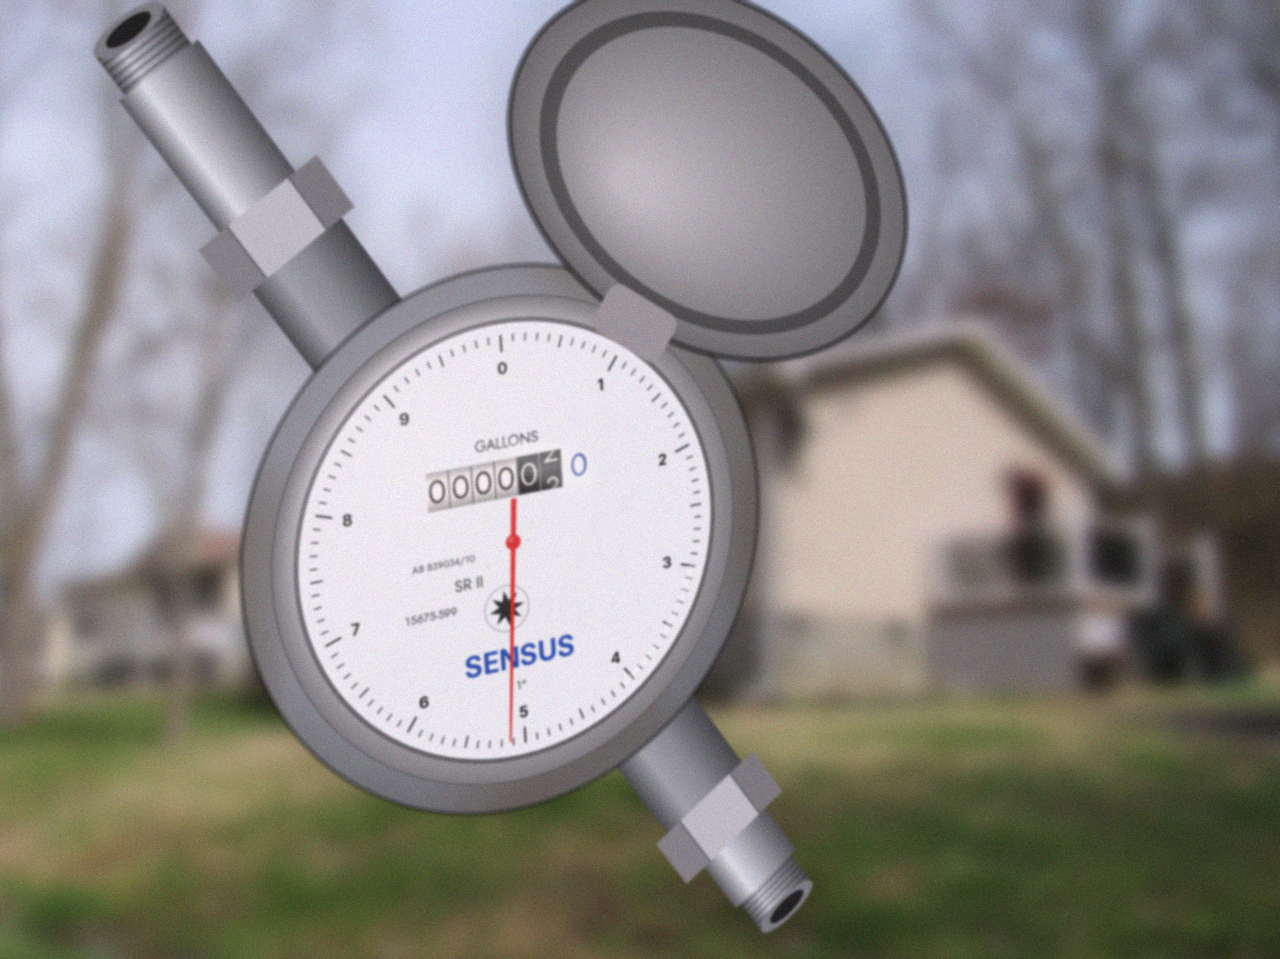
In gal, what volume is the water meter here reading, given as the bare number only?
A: 25.1
